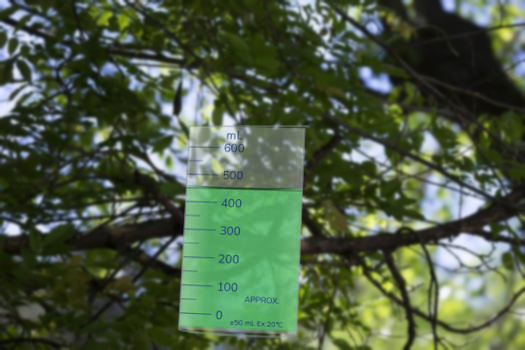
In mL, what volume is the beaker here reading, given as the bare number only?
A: 450
